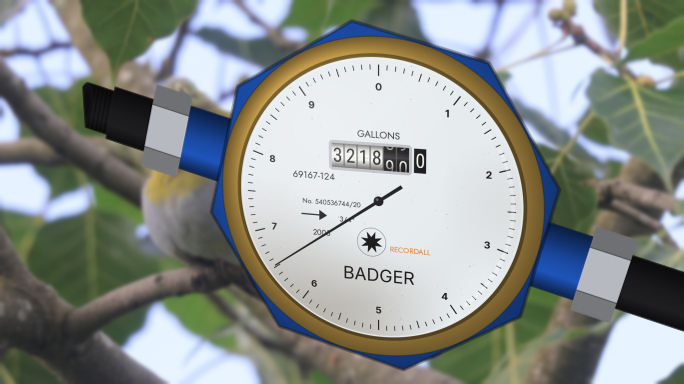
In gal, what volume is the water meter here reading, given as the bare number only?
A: 3218896.5
